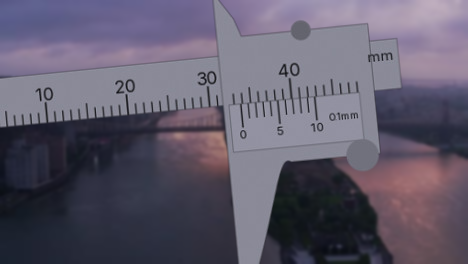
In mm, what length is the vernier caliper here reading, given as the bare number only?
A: 33.8
